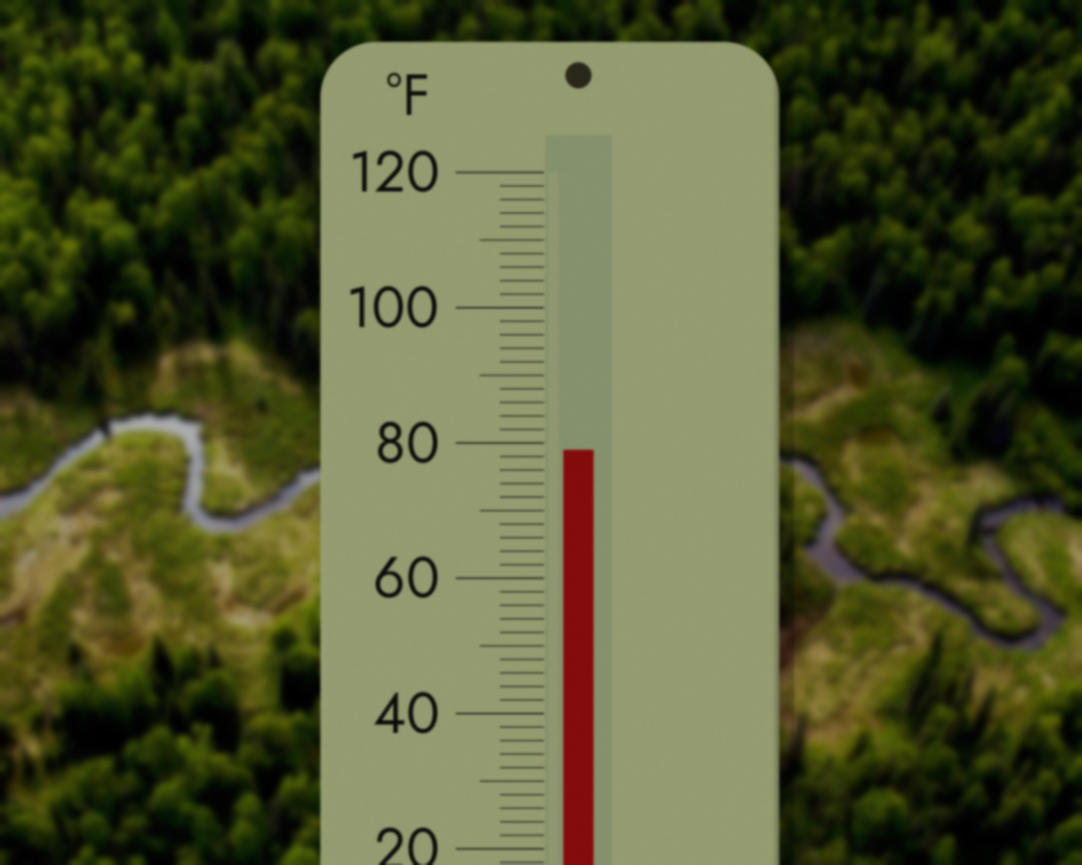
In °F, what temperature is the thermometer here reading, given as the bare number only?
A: 79
